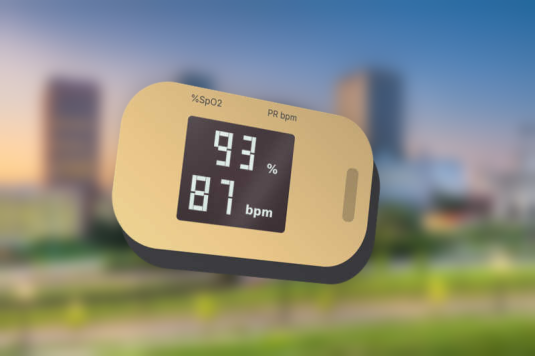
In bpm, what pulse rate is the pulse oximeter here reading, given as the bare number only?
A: 87
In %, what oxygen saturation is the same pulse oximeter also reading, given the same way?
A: 93
